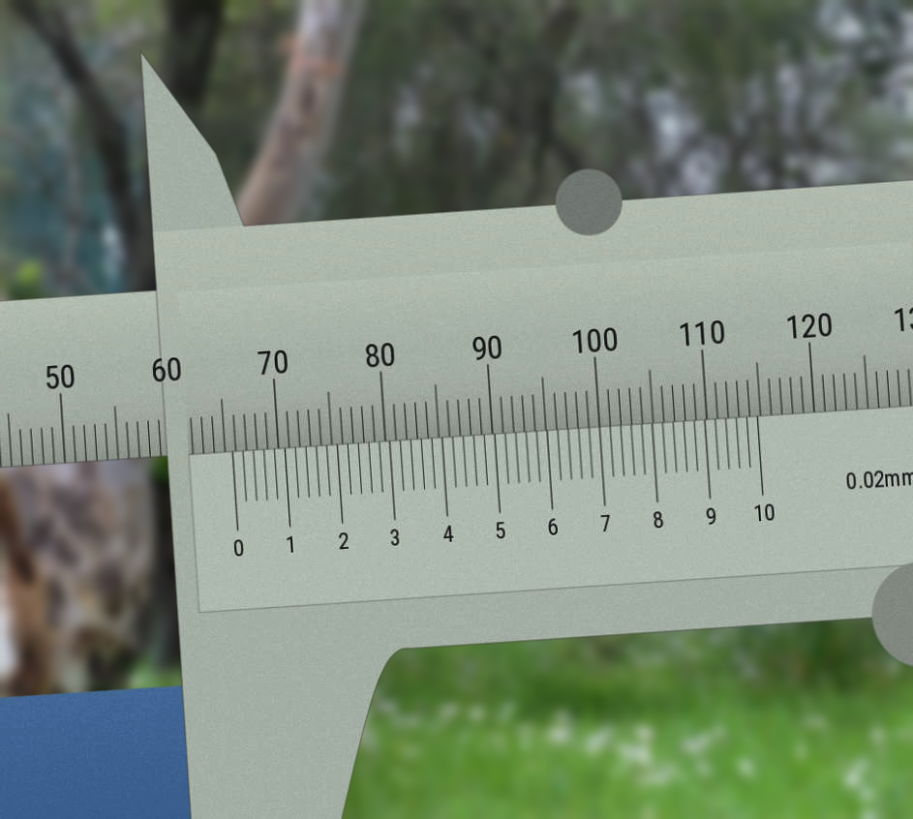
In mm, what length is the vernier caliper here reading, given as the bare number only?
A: 65.7
